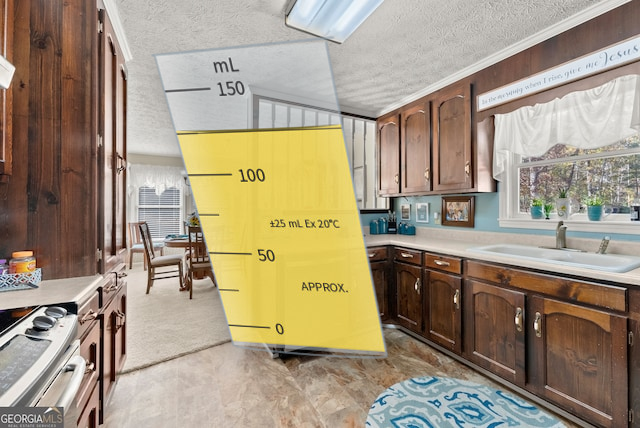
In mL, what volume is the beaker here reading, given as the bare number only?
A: 125
